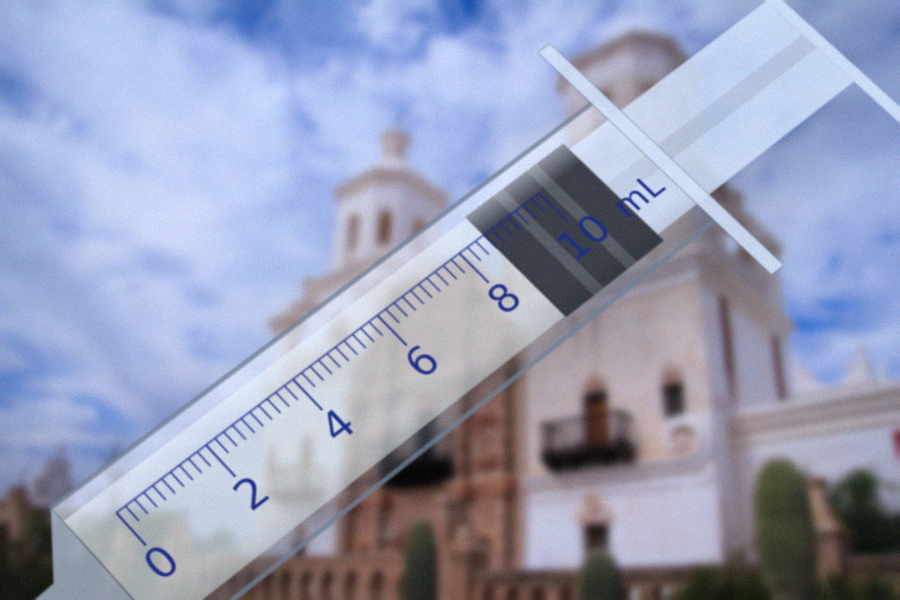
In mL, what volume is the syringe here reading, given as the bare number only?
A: 8.6
